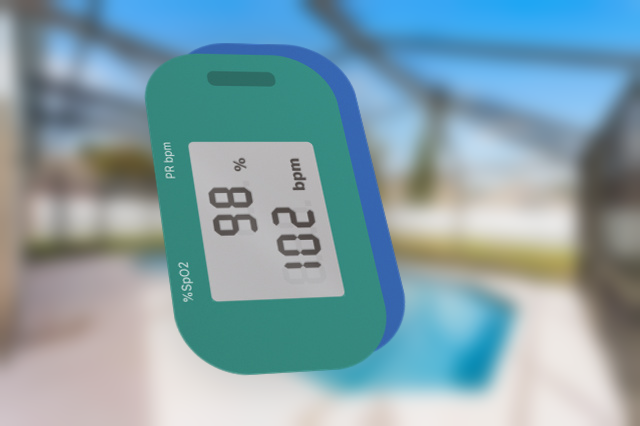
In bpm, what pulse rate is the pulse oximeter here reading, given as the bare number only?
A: 102
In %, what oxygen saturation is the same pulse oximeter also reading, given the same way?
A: 98
